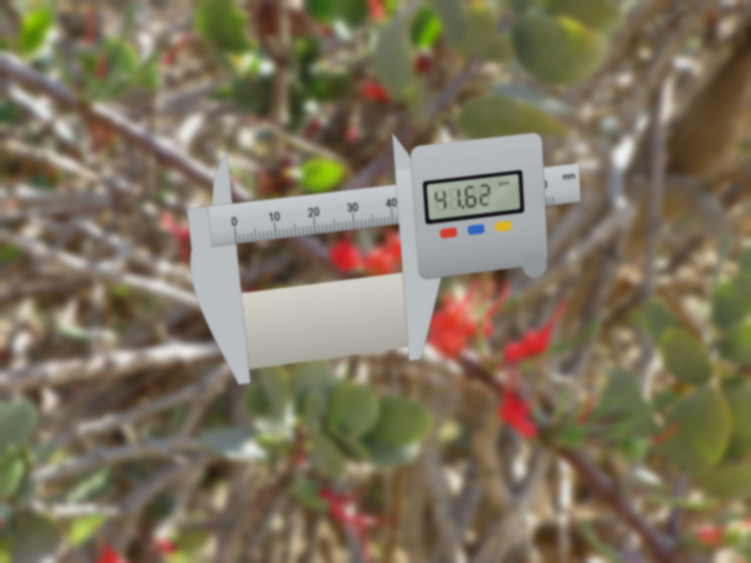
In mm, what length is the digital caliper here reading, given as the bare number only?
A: 41.62
